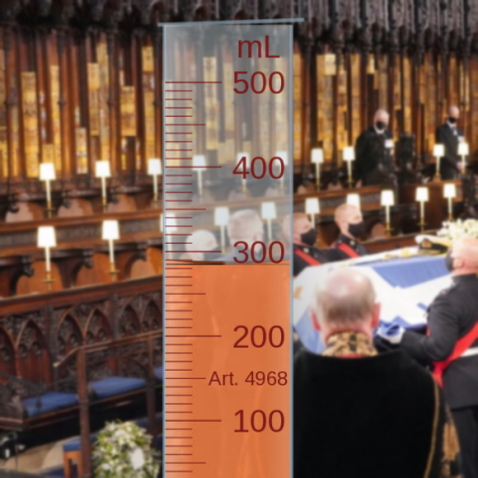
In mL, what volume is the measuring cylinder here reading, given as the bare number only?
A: 285
